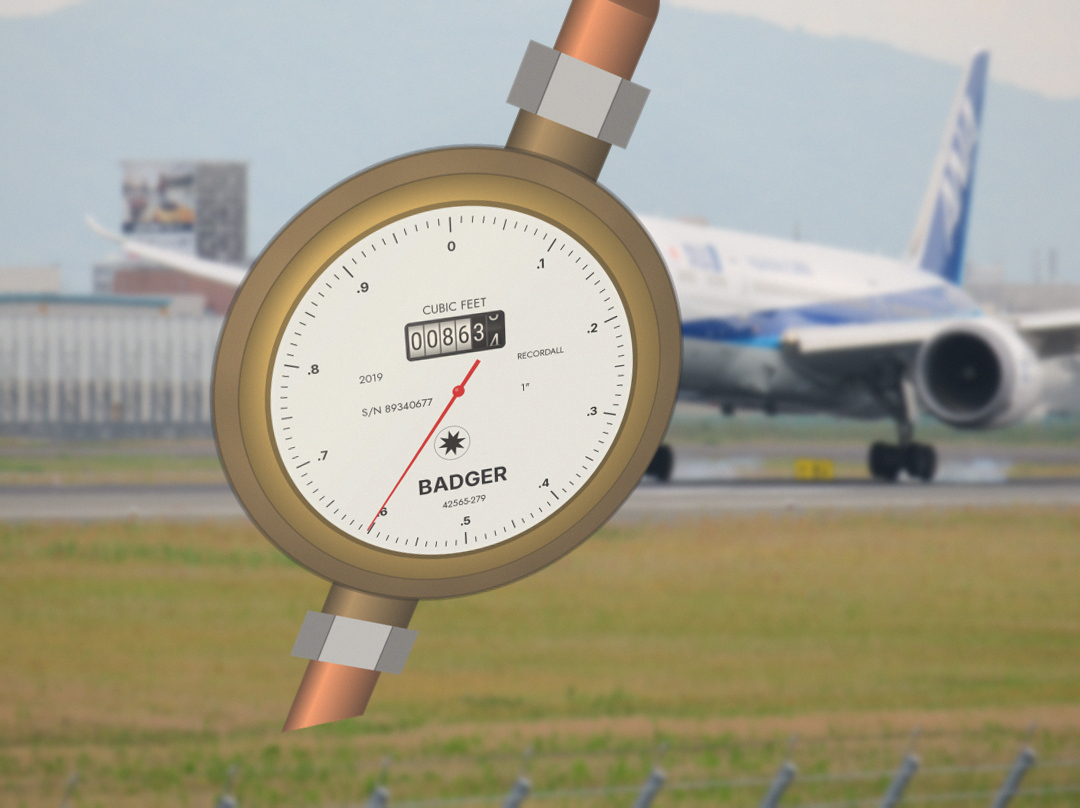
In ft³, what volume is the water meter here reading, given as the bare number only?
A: 8633.60
